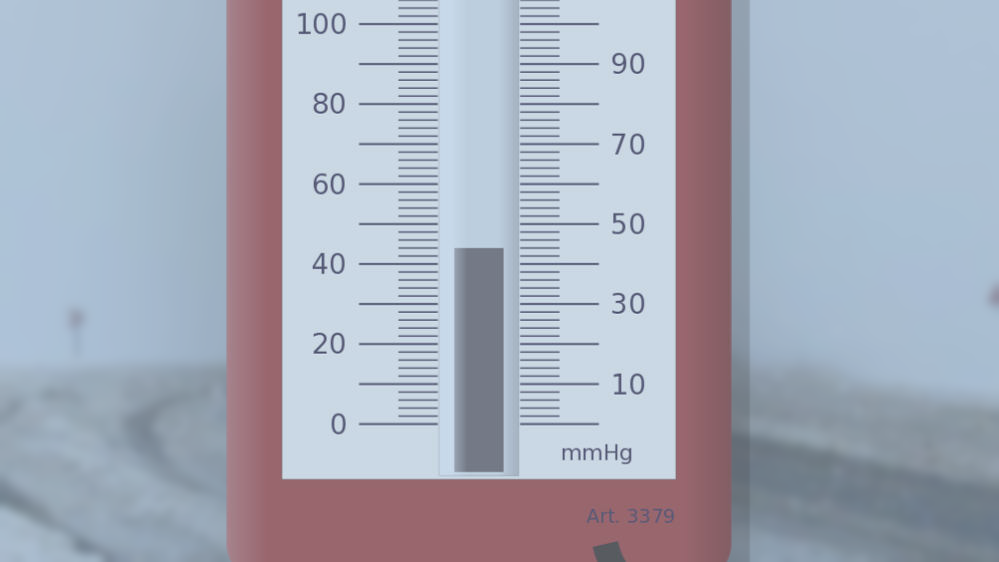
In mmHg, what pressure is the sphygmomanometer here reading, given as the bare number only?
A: 44
